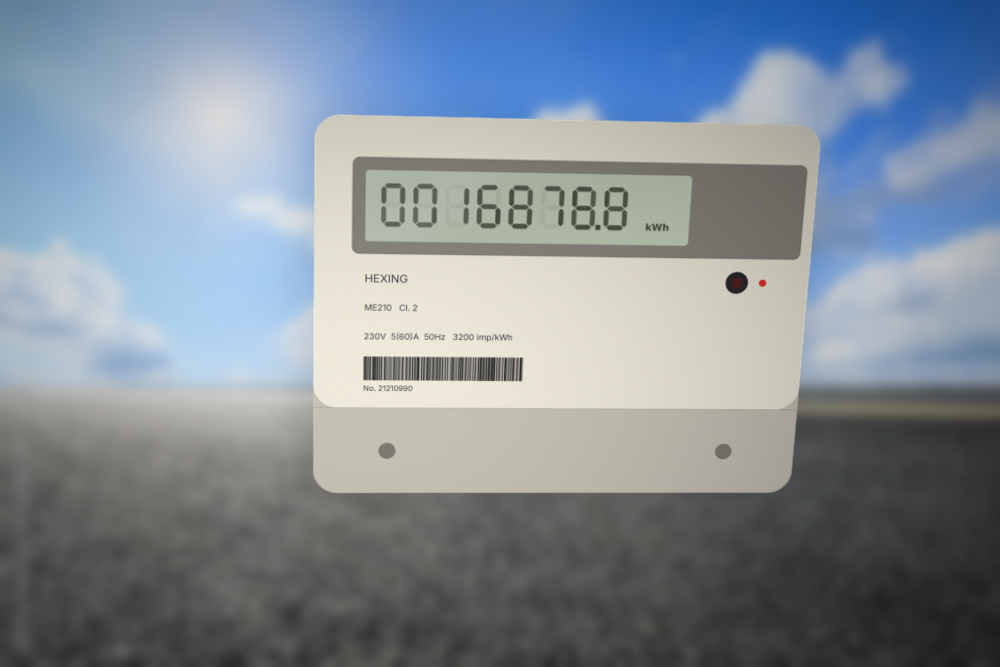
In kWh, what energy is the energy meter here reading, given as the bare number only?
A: 16878.8
